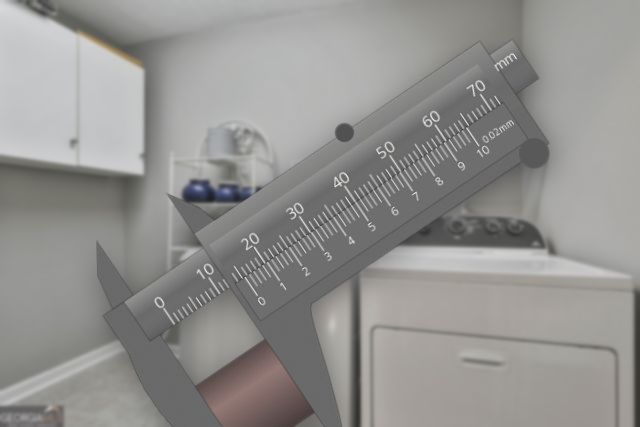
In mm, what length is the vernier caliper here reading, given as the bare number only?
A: 15.5
